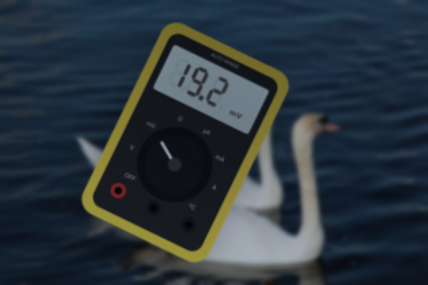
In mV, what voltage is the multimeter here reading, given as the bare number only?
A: 19.2
